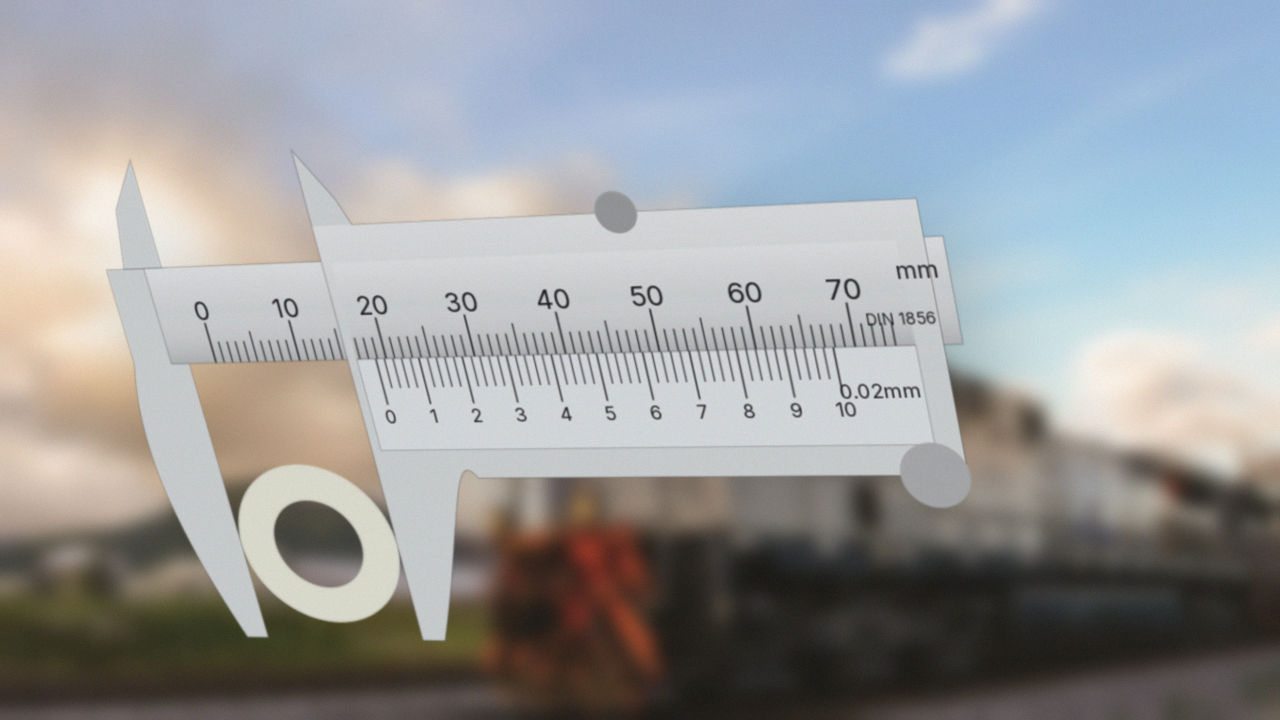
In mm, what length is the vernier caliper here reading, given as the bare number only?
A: 18.8
